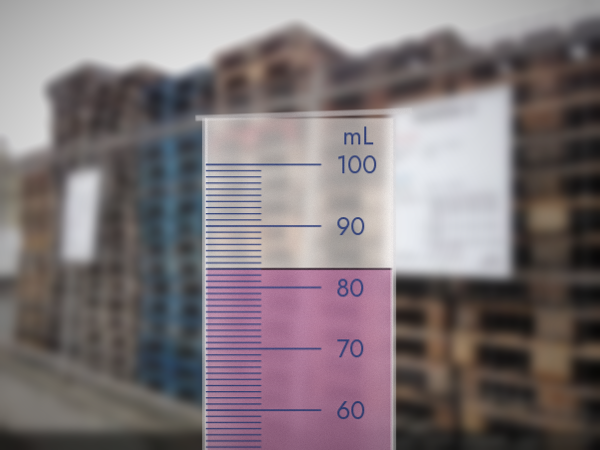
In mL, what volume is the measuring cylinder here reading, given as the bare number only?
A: 83
